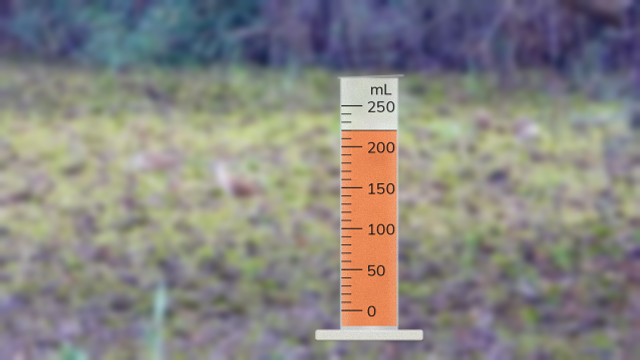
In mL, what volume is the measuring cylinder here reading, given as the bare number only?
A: 220
